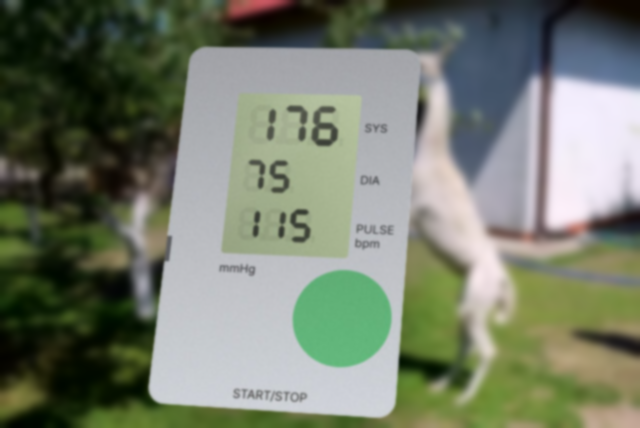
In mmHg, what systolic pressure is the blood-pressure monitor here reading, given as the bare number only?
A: 176
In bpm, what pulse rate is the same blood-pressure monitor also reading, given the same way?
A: 115
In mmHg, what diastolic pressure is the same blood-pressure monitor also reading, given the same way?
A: 75
